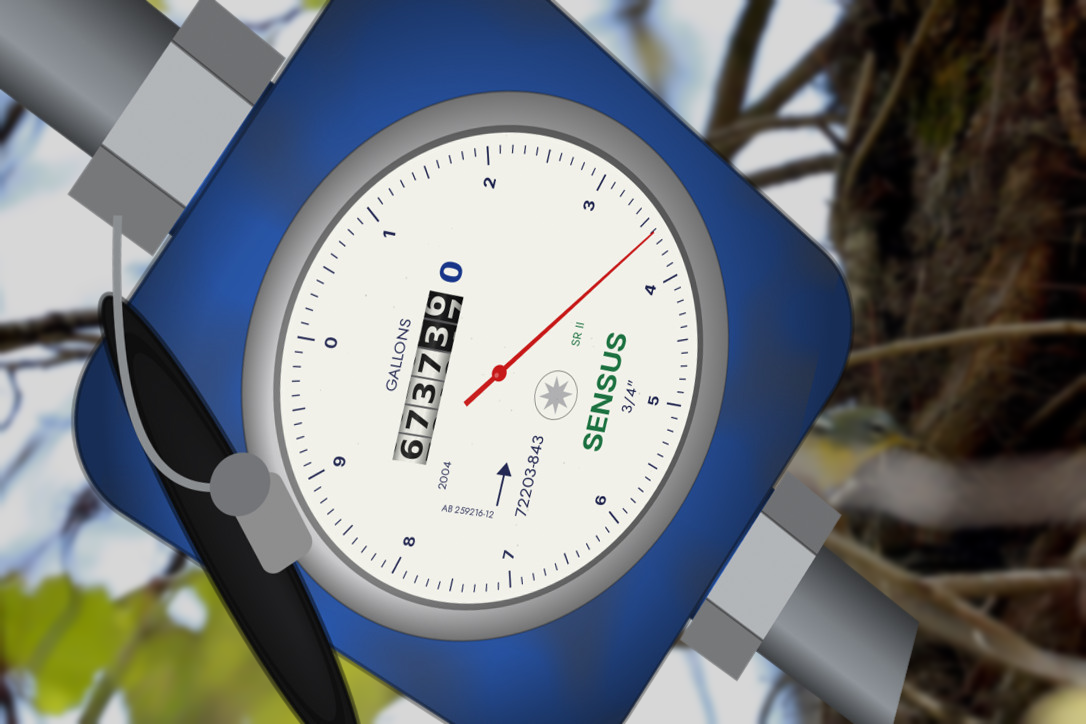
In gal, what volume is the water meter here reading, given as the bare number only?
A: 6737363.6
